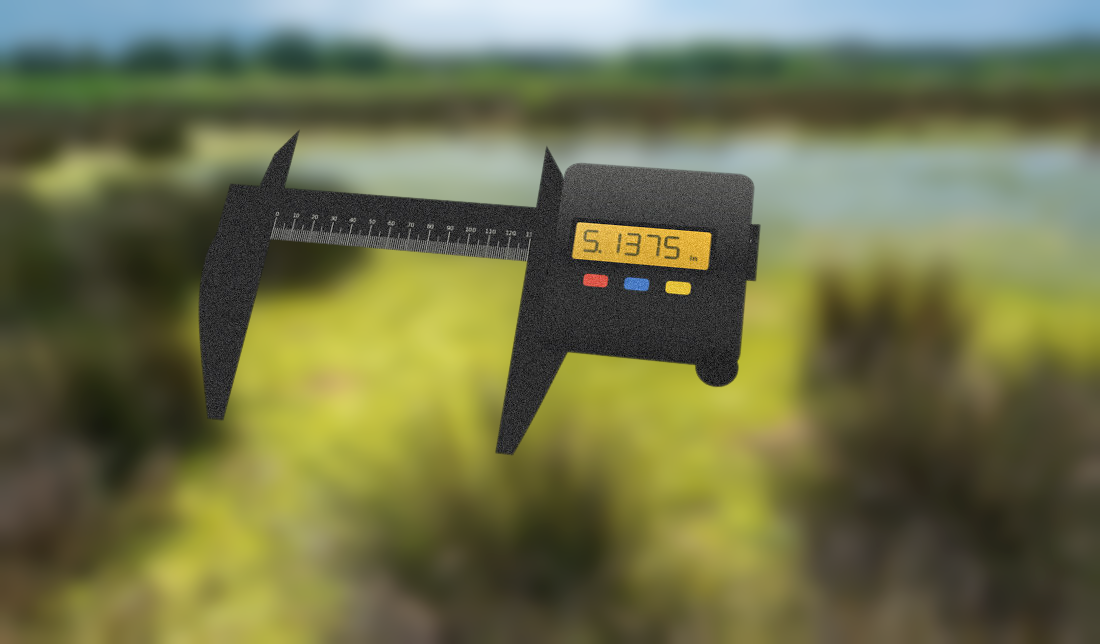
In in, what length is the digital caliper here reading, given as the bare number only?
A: 5.1375
